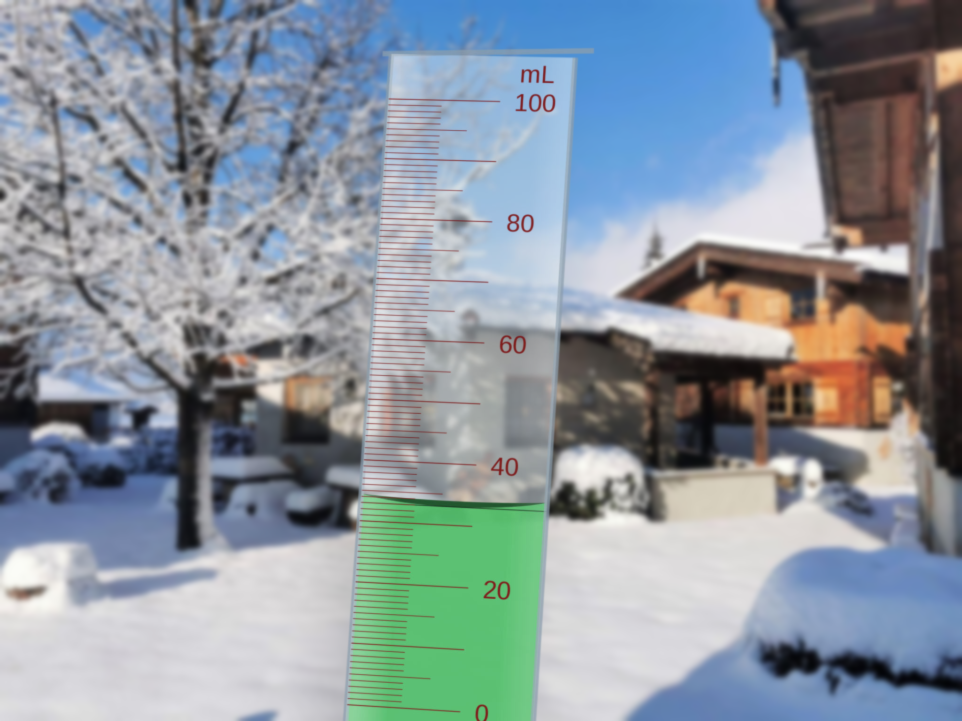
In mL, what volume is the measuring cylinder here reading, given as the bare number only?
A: 33
